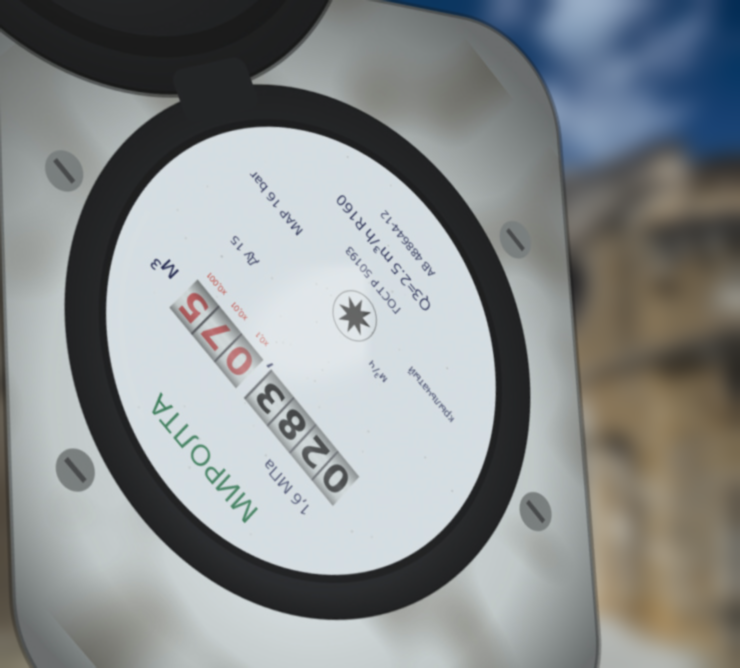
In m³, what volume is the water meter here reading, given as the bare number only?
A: 283.075
